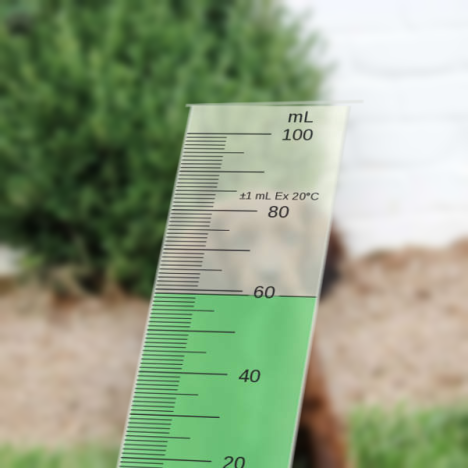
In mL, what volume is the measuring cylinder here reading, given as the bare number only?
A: 59
